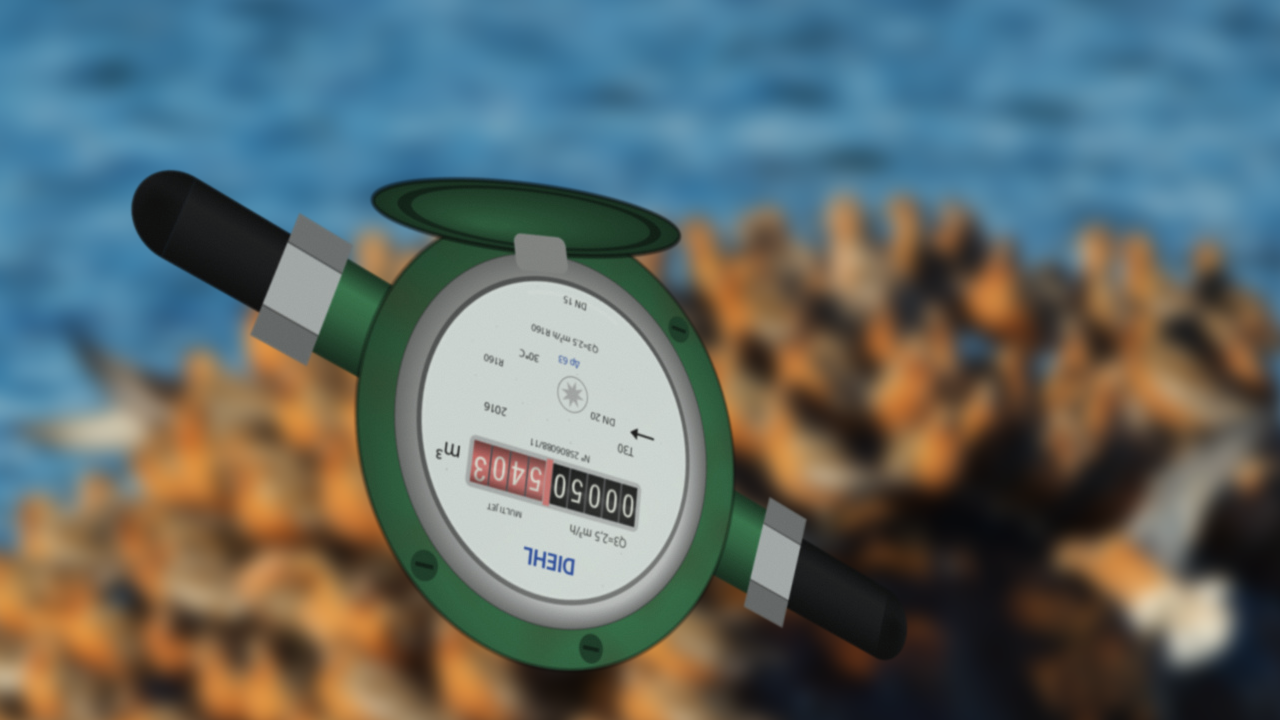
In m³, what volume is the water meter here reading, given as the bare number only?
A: 50.5403
